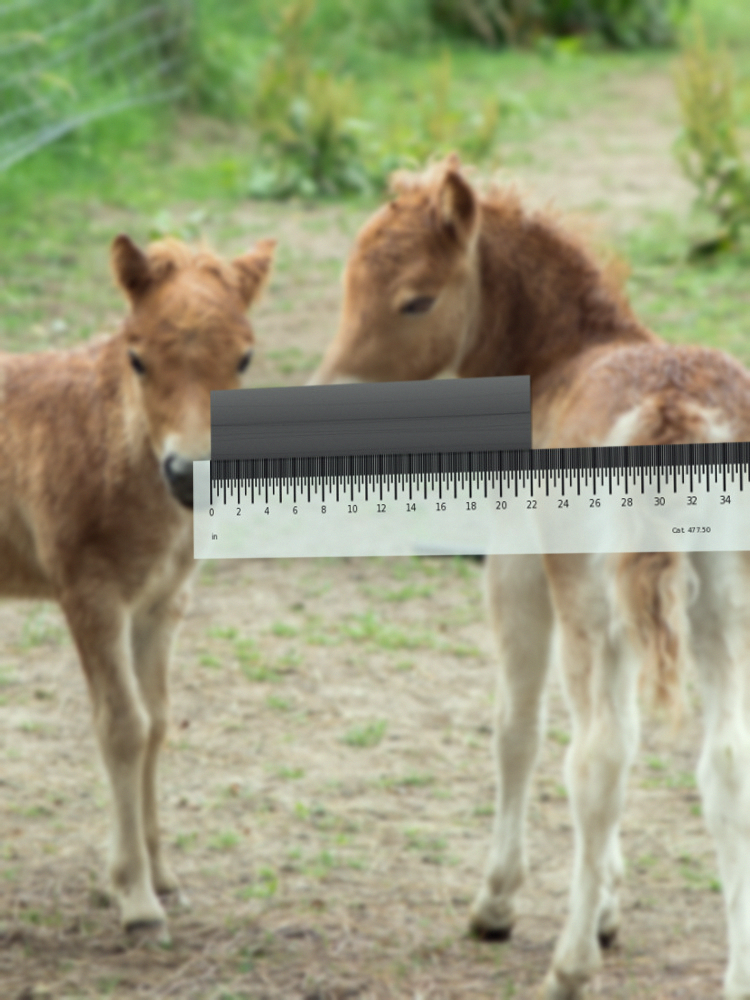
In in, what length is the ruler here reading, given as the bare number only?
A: 22
